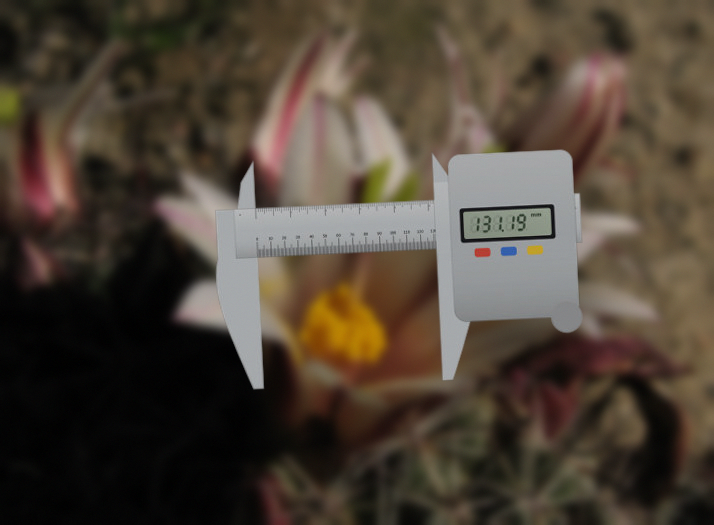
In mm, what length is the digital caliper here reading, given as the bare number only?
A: 131.19
